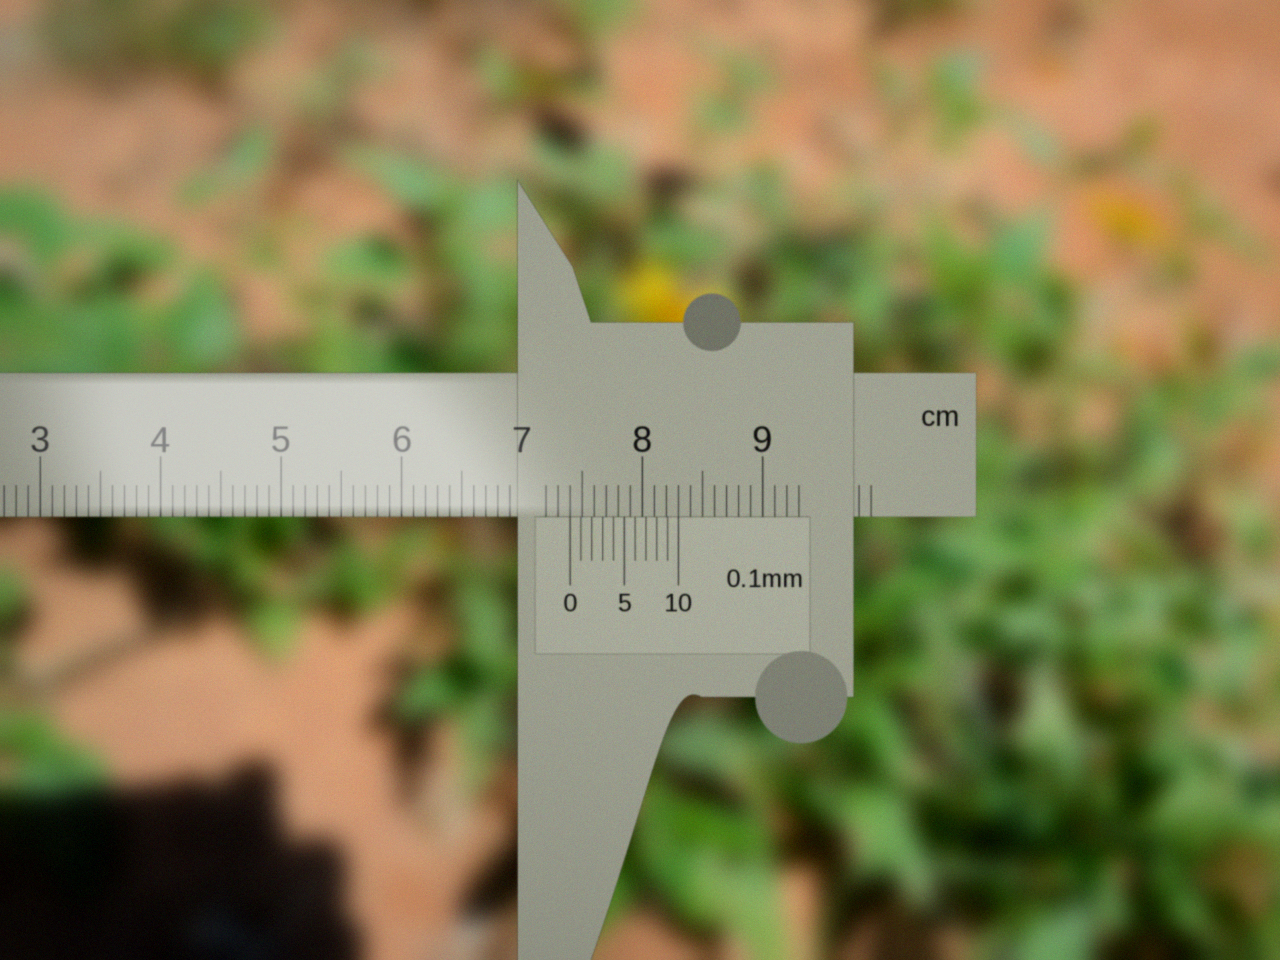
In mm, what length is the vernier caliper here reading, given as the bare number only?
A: 74.0
